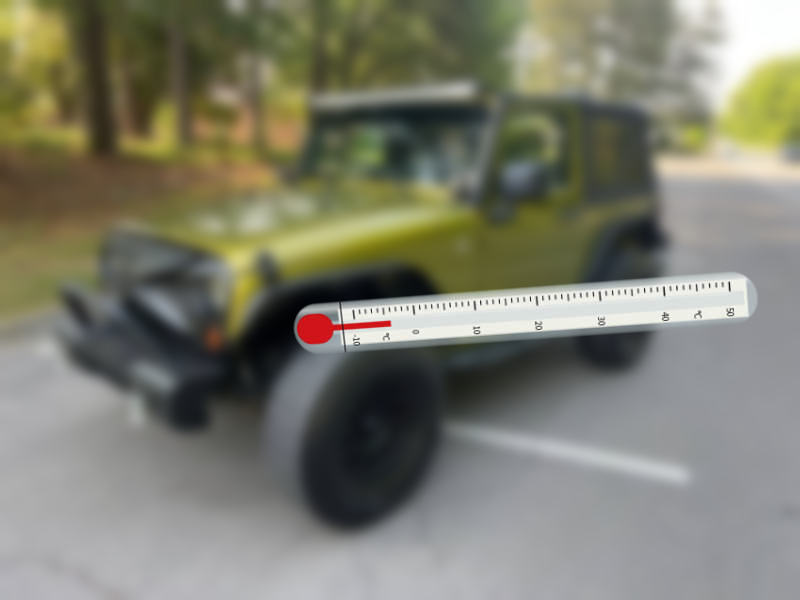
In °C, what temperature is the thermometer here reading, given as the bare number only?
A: -4
